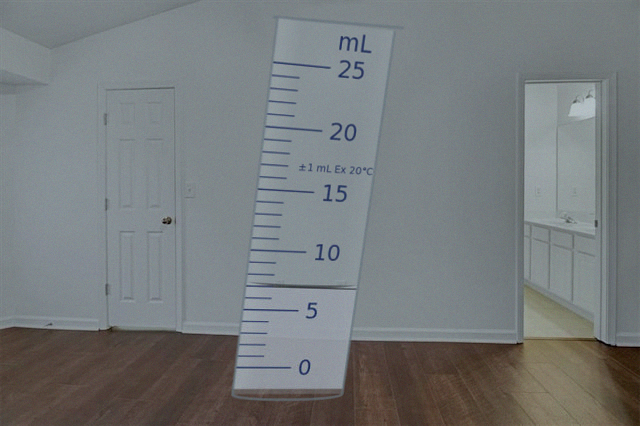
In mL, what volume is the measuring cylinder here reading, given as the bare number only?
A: 7
